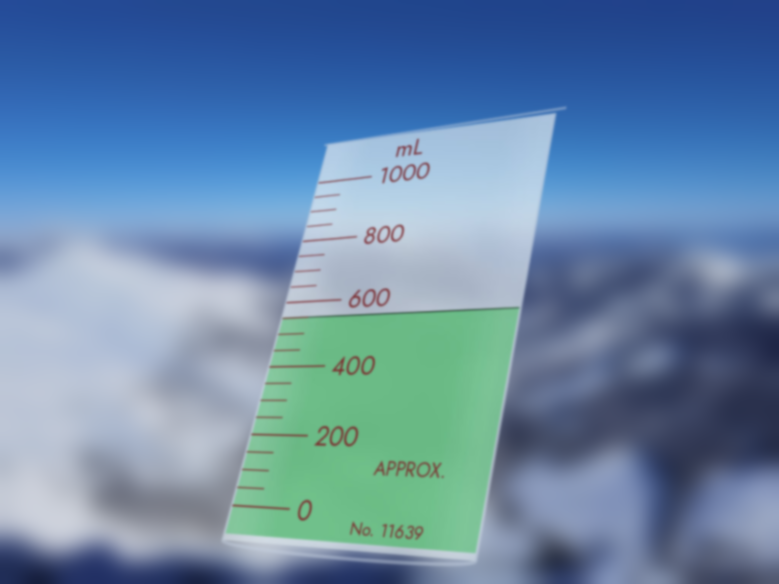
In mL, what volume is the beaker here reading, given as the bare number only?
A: 550
